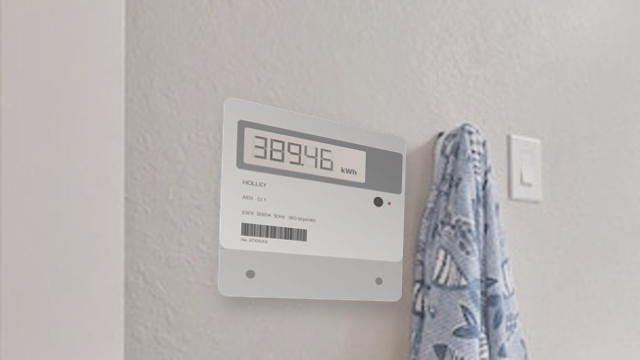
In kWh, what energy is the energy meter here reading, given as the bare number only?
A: 389.46
